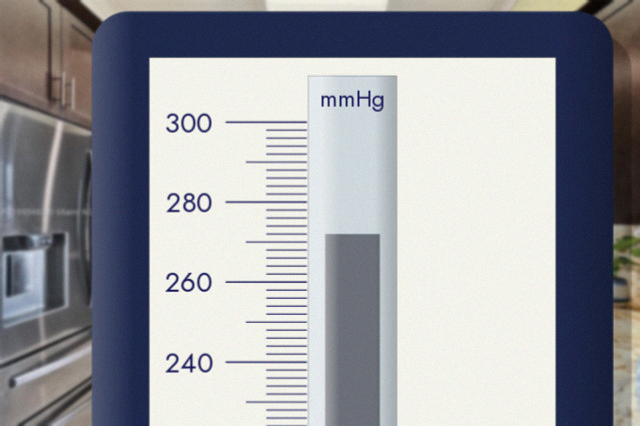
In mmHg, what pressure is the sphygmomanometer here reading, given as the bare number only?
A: 272
